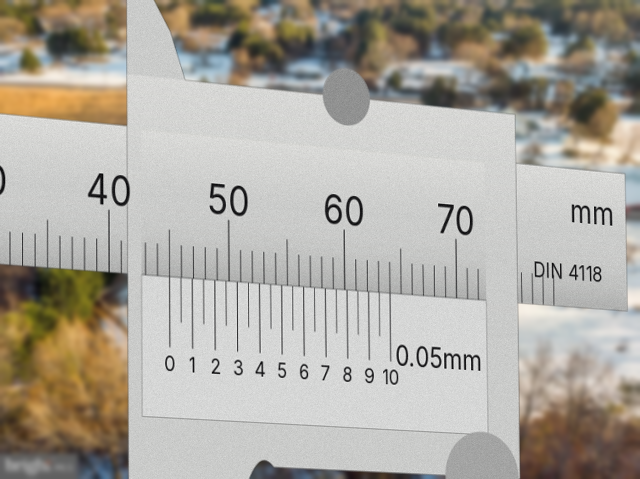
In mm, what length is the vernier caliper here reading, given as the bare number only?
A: 45.0
